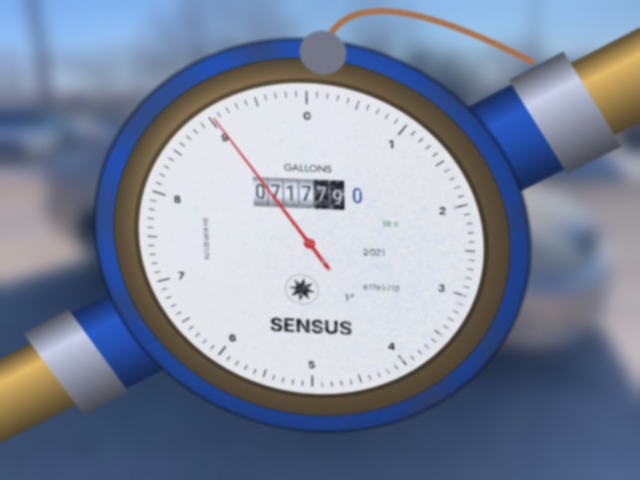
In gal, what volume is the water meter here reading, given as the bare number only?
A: 717789.0
